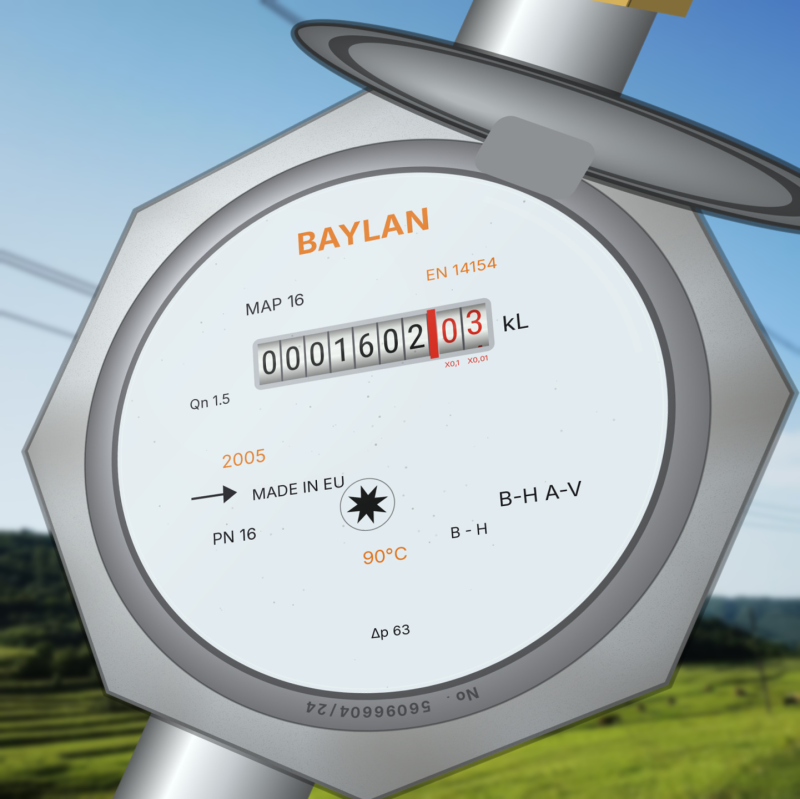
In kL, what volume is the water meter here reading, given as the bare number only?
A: 1602.03
